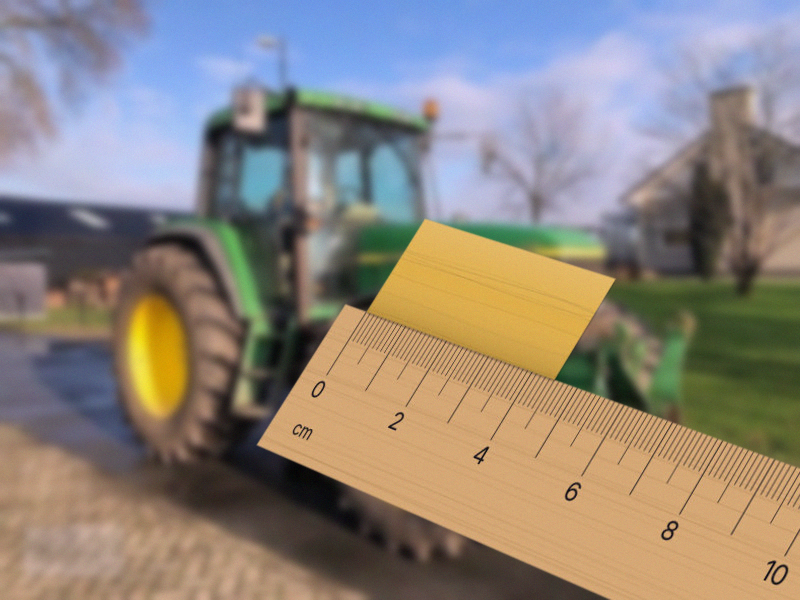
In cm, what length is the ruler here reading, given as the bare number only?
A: 4.5
